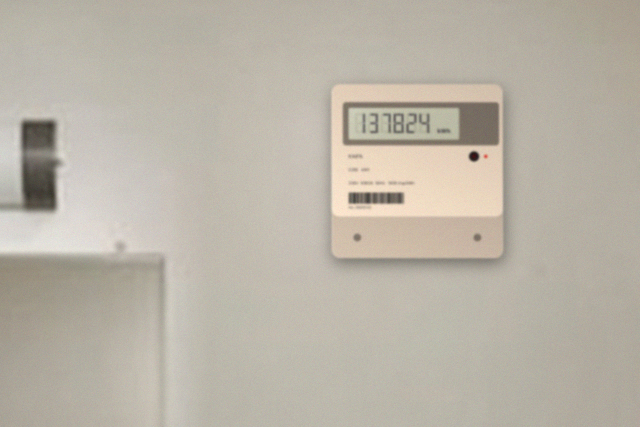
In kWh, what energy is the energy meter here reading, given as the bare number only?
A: 137824
